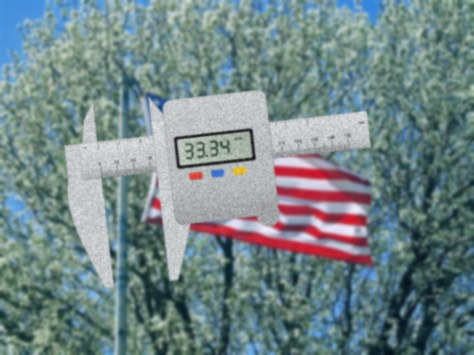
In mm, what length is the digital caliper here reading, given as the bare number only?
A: 33.34
